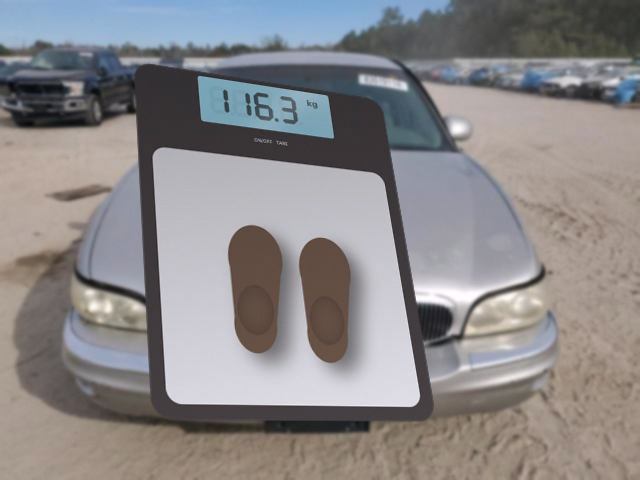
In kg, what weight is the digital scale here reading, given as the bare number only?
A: 116.3
